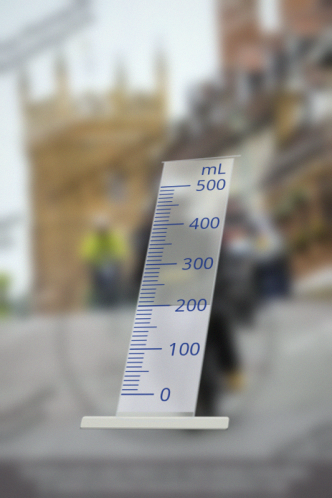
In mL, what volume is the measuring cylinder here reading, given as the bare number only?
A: 200
